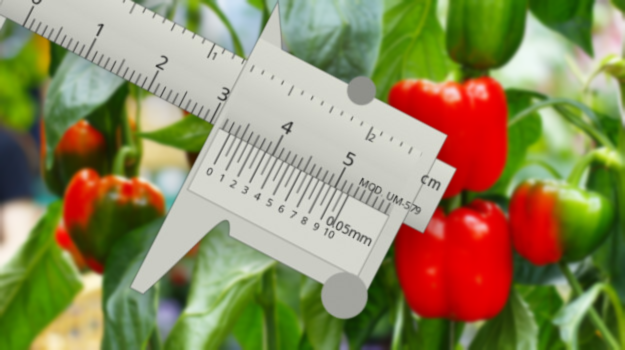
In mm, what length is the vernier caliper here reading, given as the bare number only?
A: 33.2
